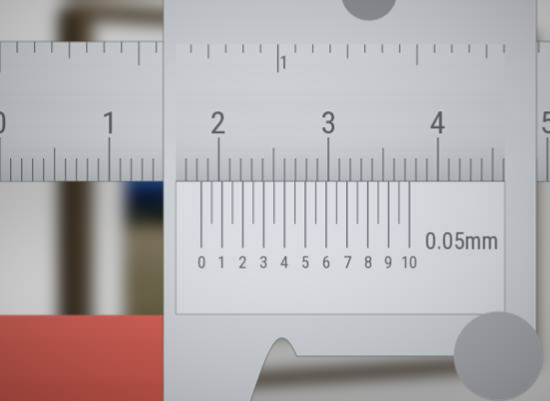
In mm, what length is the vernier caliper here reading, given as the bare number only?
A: 18.4
